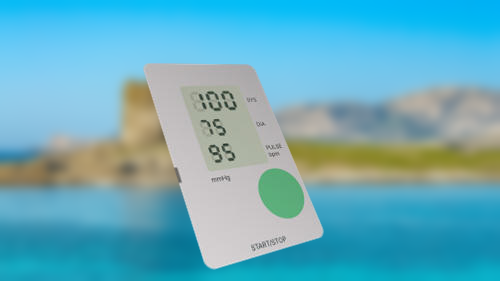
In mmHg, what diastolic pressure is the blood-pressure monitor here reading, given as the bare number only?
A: 75
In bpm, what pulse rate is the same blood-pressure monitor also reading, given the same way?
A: 95
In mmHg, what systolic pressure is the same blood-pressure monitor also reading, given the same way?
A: 100
